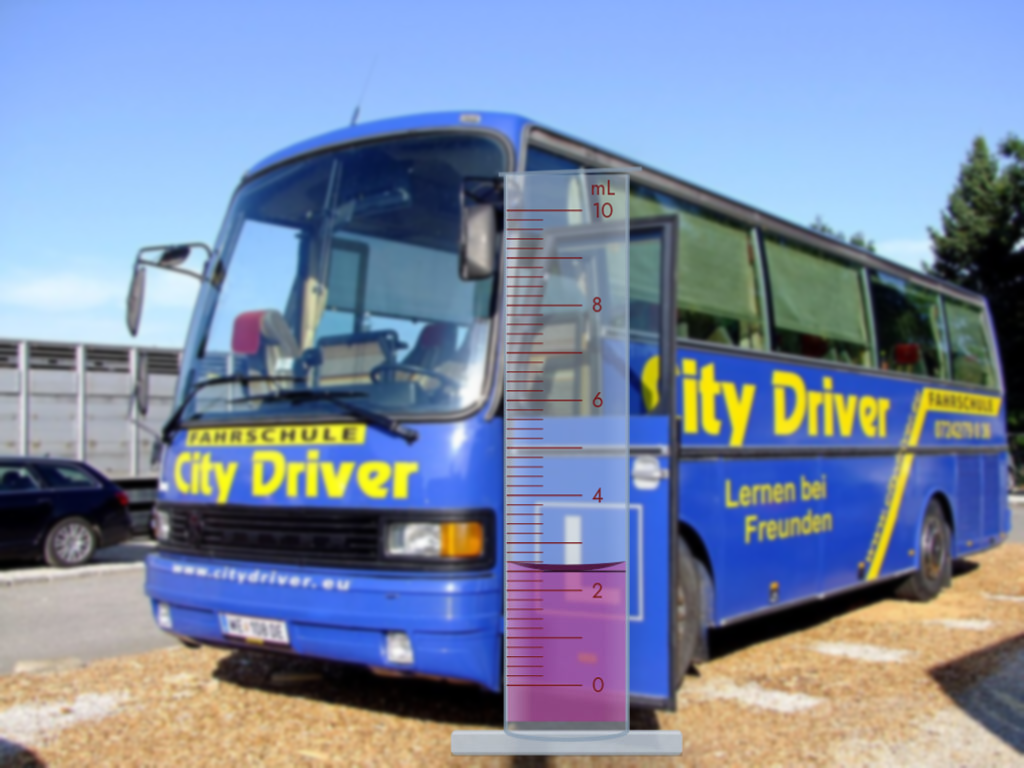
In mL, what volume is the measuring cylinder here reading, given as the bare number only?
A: 2.4
